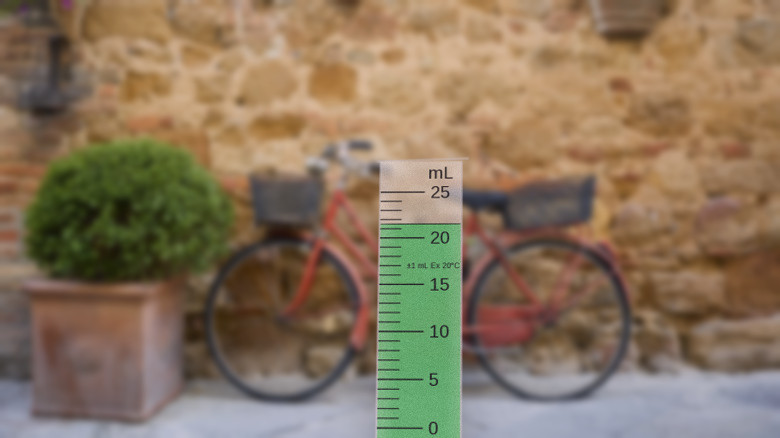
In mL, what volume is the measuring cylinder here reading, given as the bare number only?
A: 21.5
